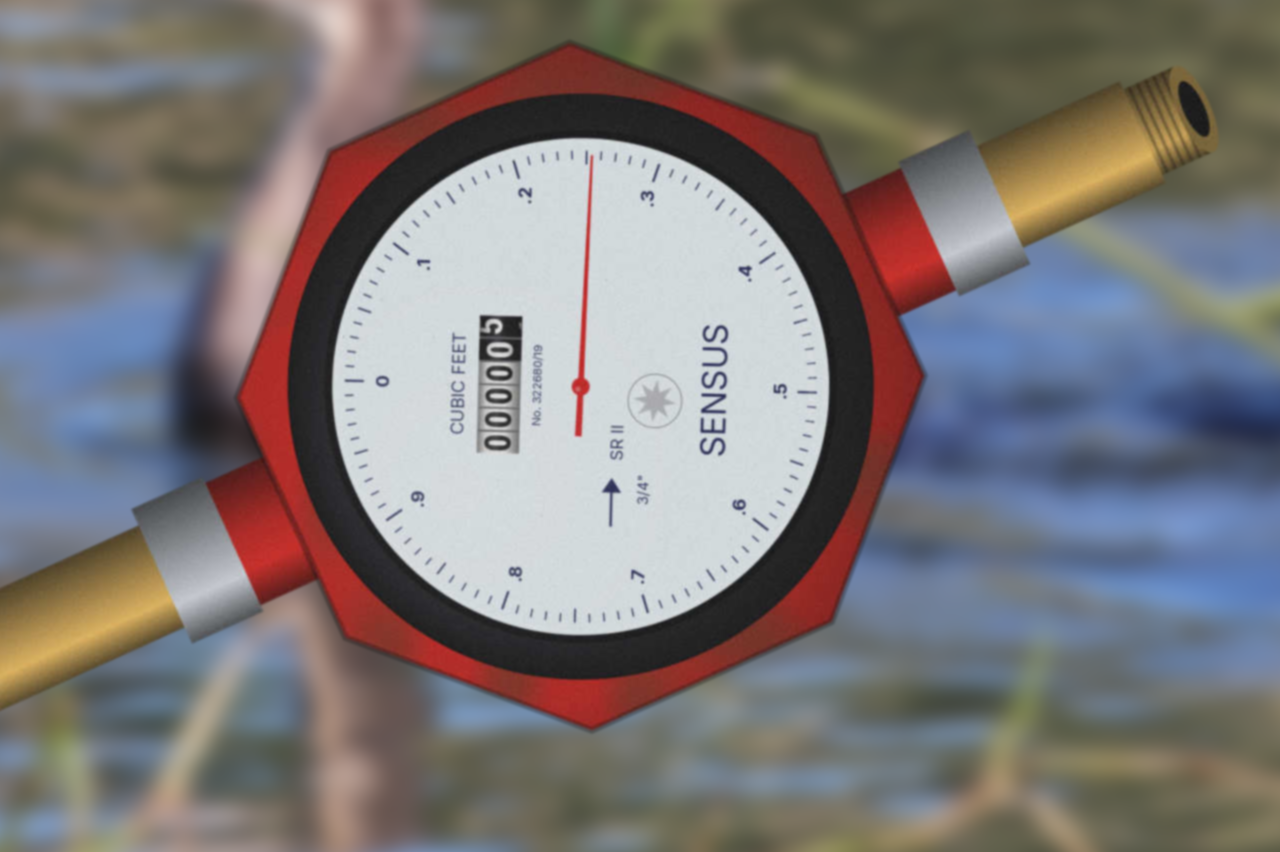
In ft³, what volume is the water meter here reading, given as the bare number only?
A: 5.25
